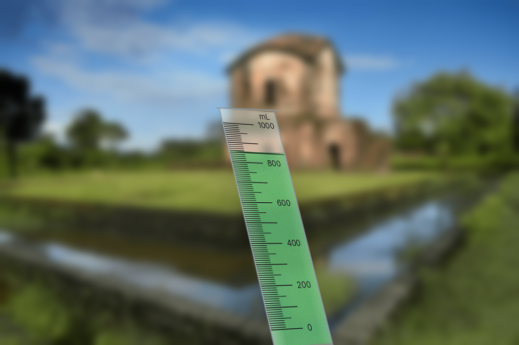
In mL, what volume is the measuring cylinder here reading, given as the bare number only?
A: 850
